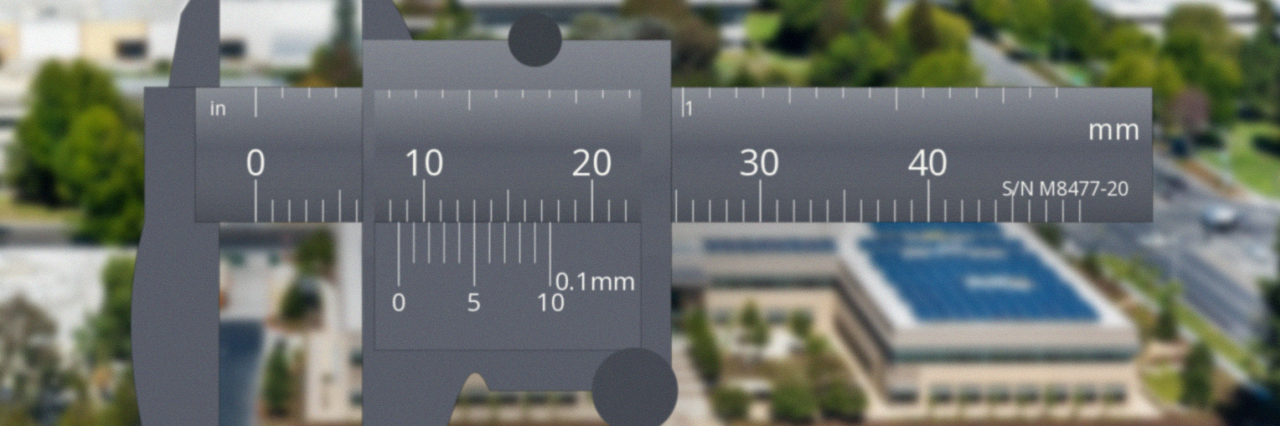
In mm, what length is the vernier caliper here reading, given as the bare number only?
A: 8.5
